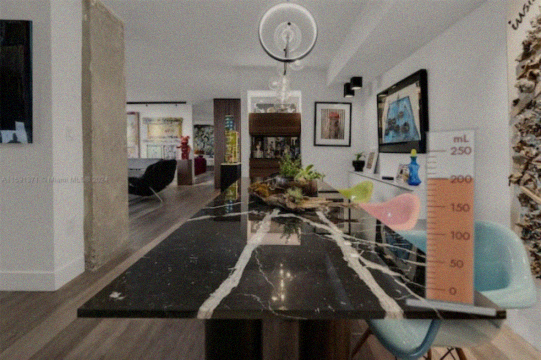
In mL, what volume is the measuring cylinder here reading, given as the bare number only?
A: 200
